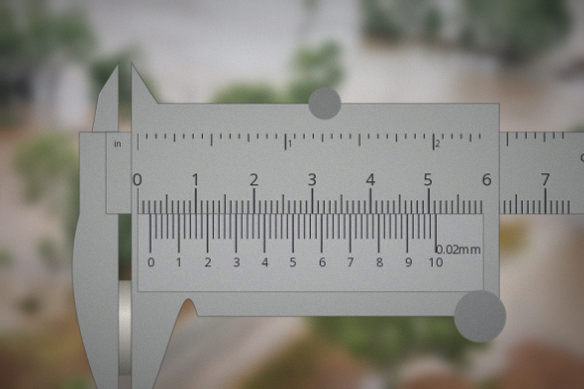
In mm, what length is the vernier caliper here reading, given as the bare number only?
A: 2.2
